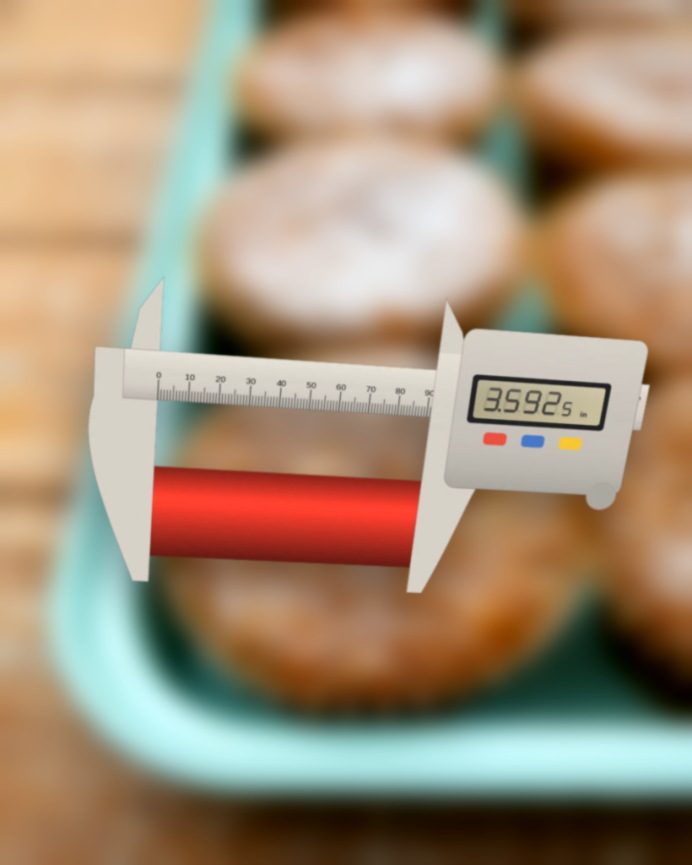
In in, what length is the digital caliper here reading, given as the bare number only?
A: 3.5925
